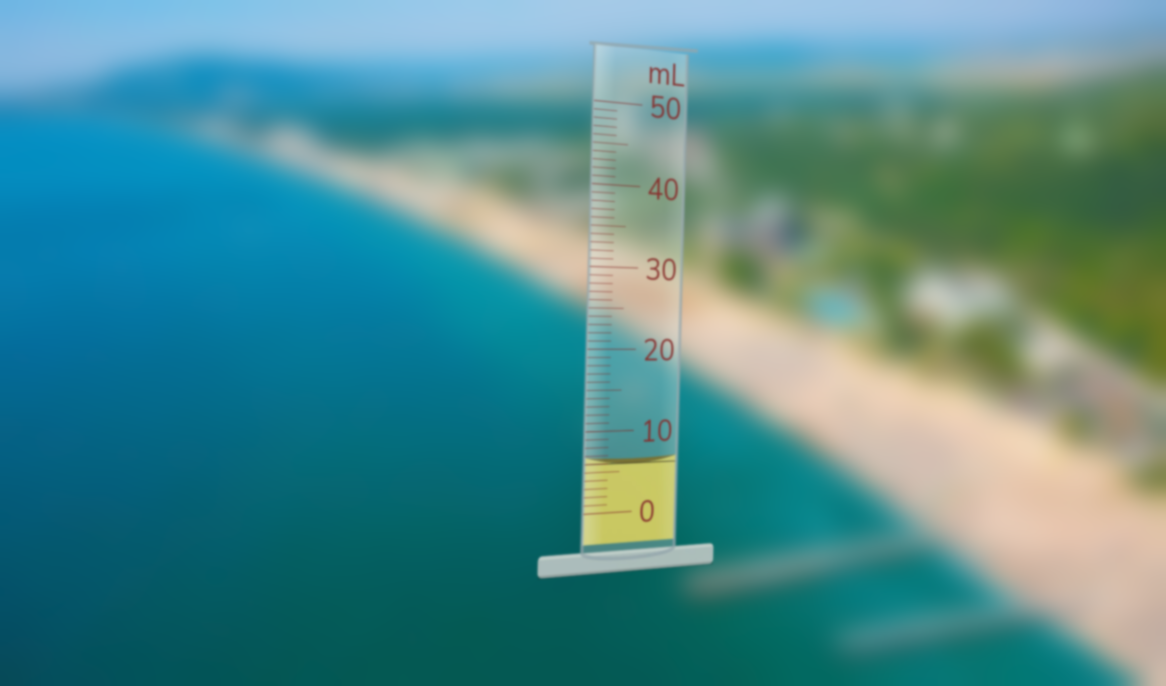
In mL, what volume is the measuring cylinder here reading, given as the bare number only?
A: 6
